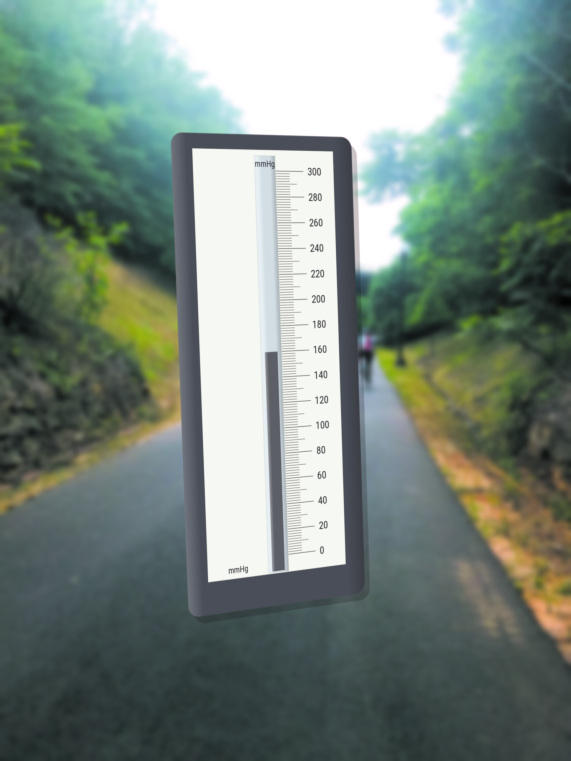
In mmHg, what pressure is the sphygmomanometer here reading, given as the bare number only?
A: 160
